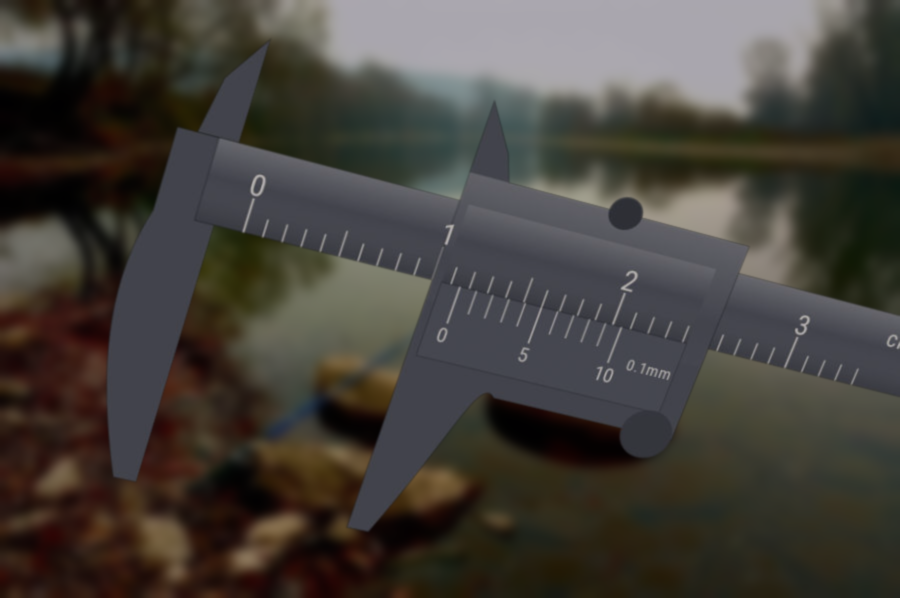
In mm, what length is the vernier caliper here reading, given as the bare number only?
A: 11.5
